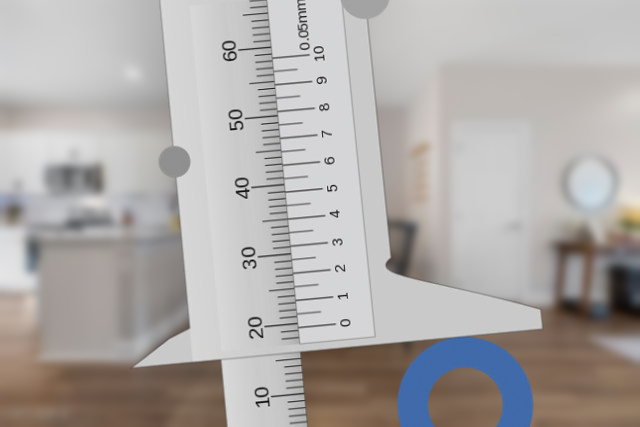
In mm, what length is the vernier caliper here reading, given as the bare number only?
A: 19.4
